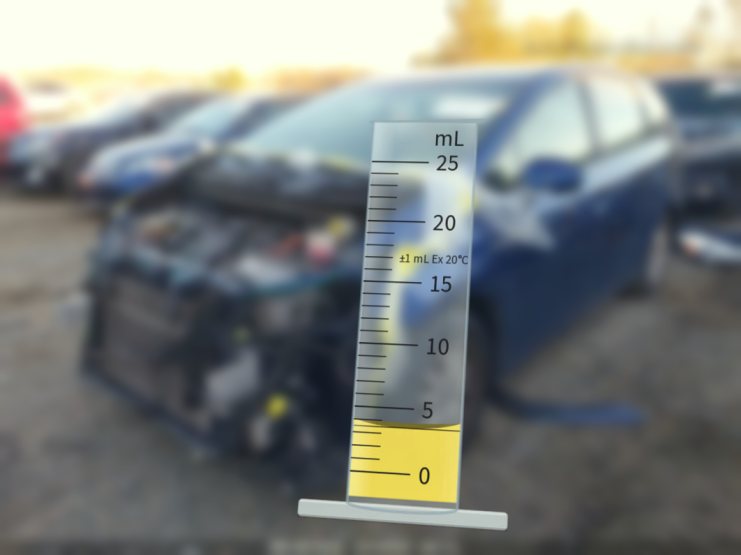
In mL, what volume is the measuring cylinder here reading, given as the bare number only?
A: 3.5
